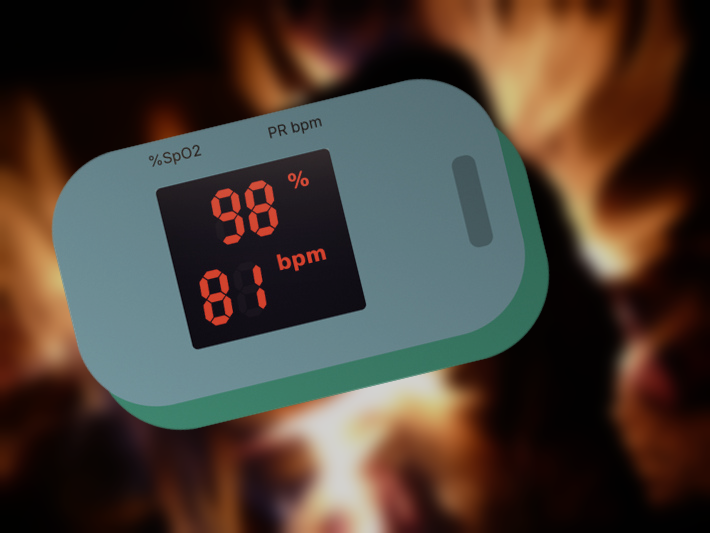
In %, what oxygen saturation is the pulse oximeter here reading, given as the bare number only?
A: 98
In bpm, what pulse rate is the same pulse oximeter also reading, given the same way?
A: 81
